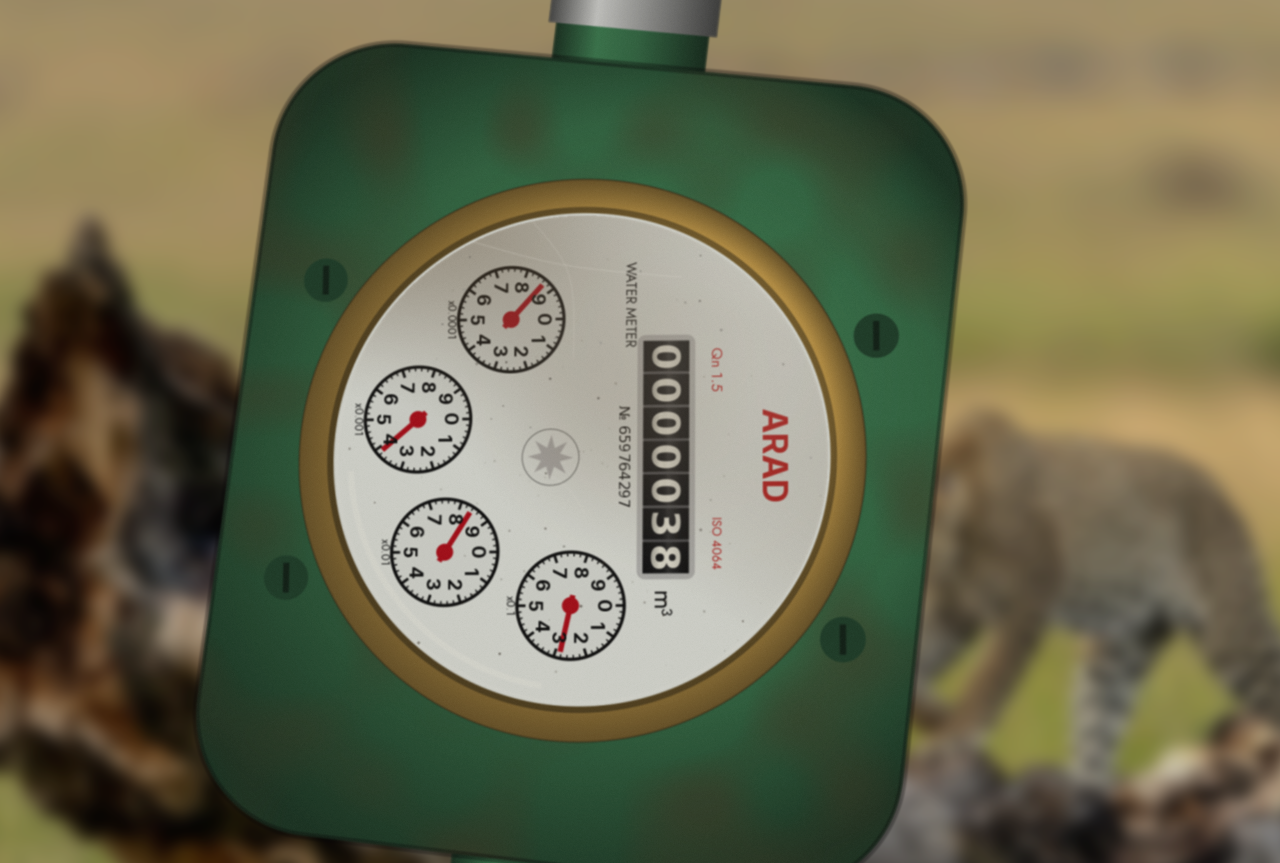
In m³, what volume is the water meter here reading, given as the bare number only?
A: 38.2838
